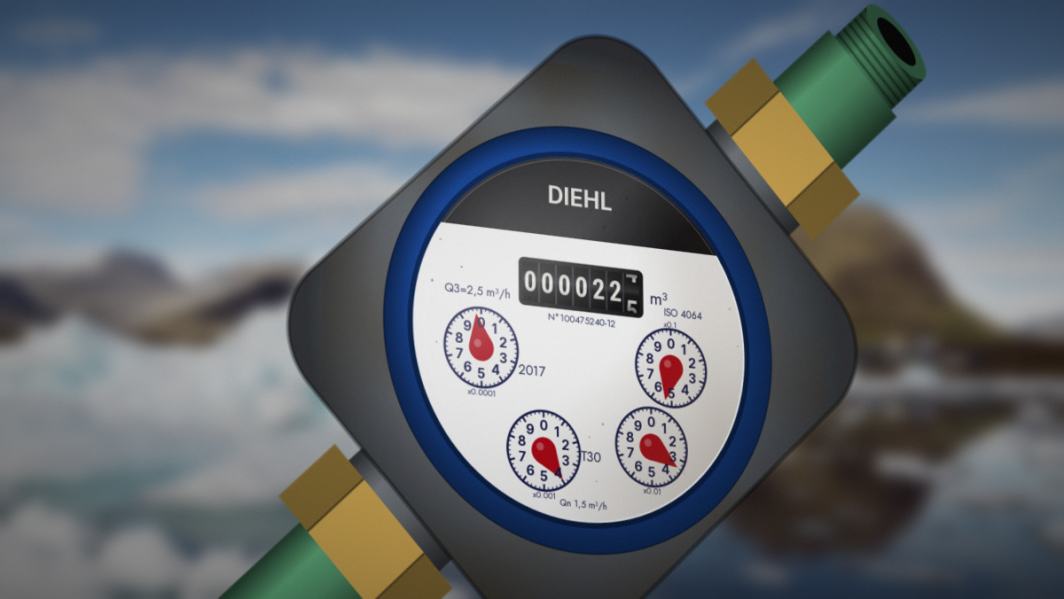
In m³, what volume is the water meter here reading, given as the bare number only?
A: 224.5339
